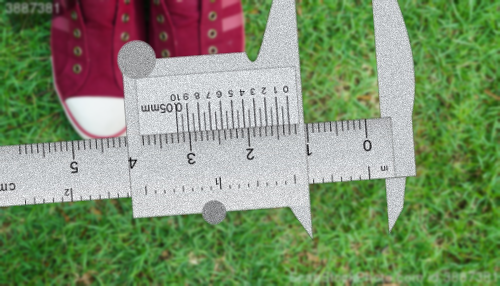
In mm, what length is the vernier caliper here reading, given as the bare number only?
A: 13.0
